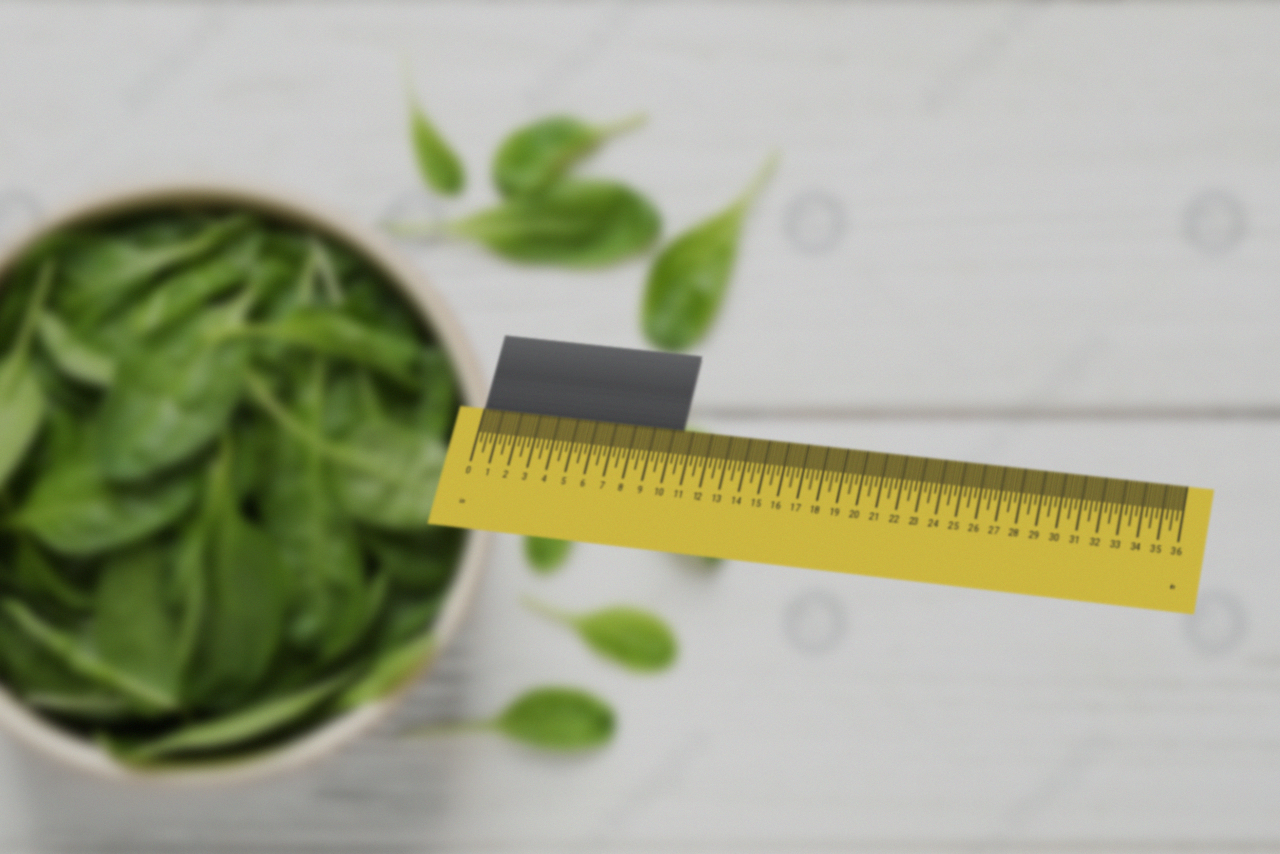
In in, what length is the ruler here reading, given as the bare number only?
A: 10.5
